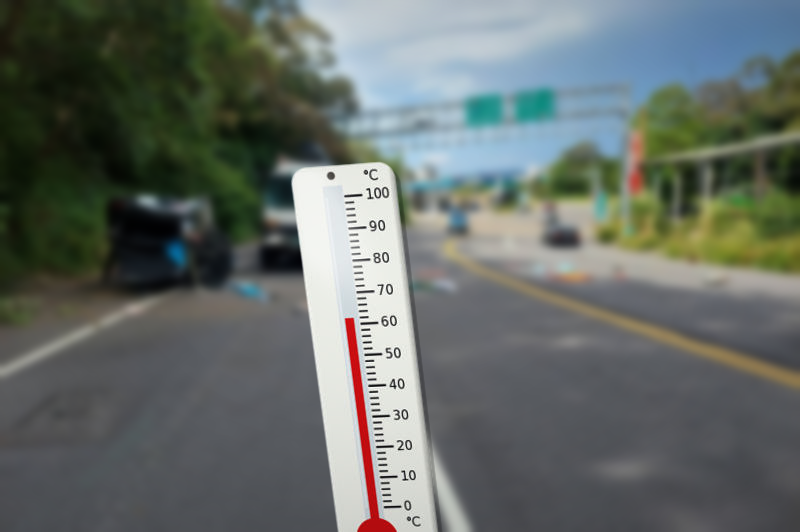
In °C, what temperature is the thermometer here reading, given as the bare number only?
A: 62
